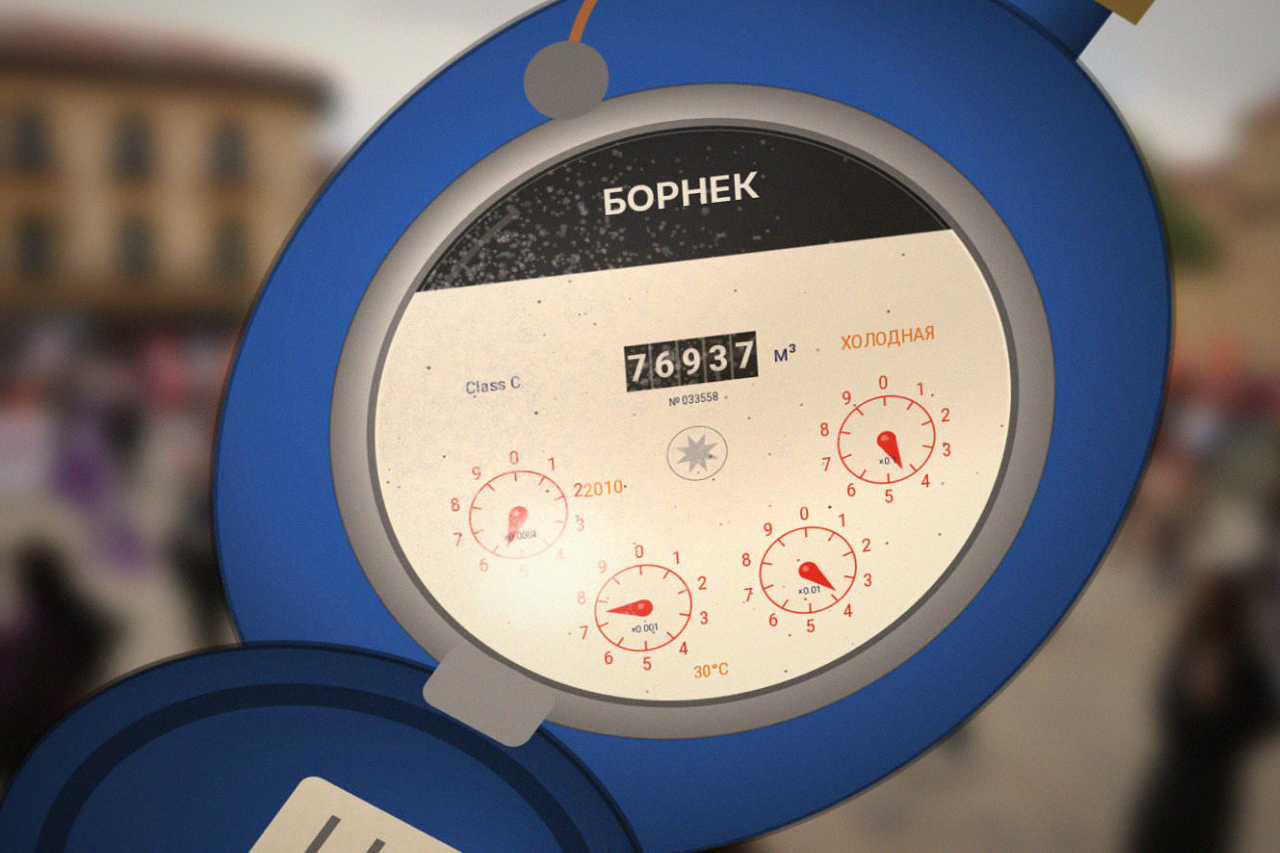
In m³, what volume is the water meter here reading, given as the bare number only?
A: 76937.4375
